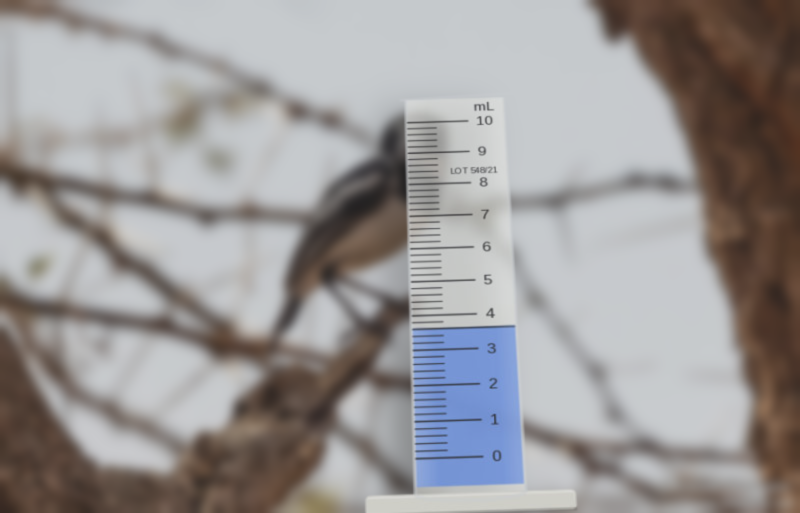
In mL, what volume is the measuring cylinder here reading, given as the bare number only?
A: 3.6
